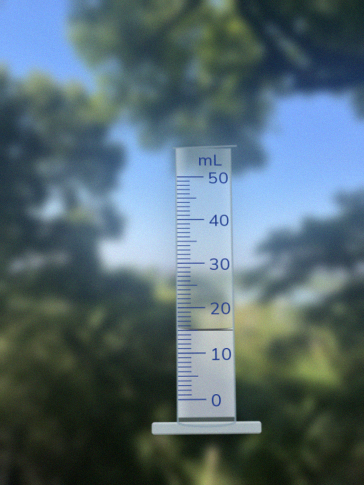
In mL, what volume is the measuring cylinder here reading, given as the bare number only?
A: 15
